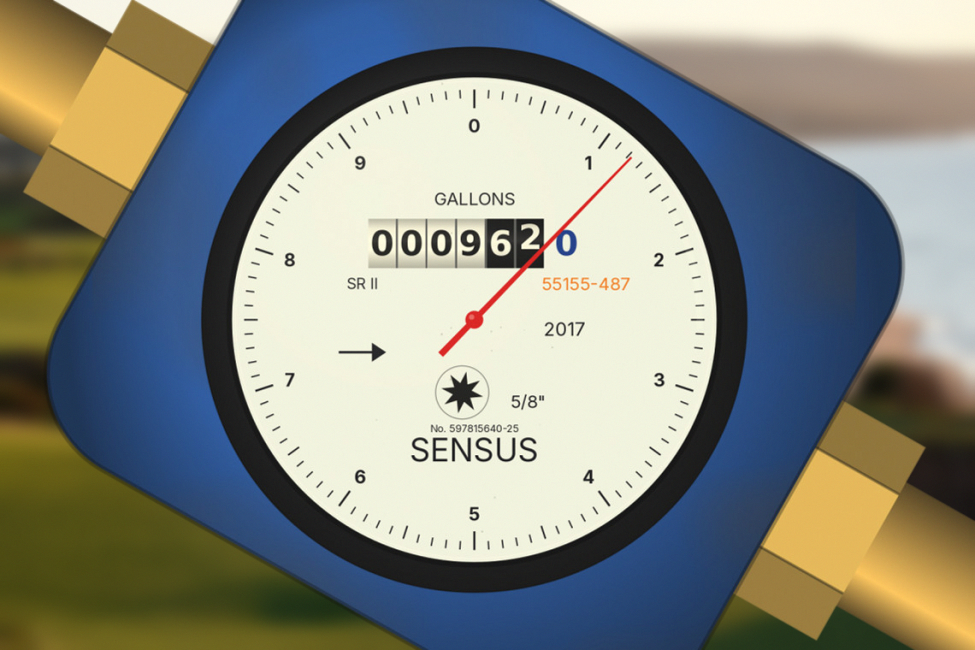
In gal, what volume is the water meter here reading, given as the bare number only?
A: 9621.2
